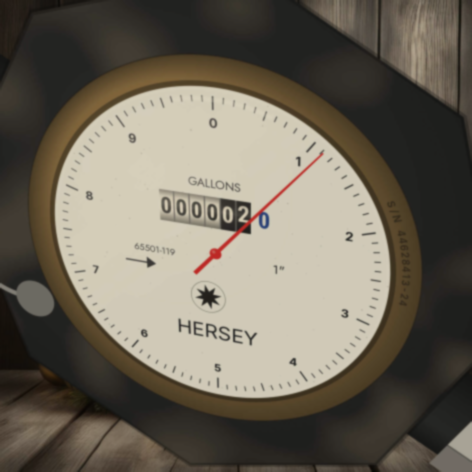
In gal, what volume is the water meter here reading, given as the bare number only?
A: 21.1
